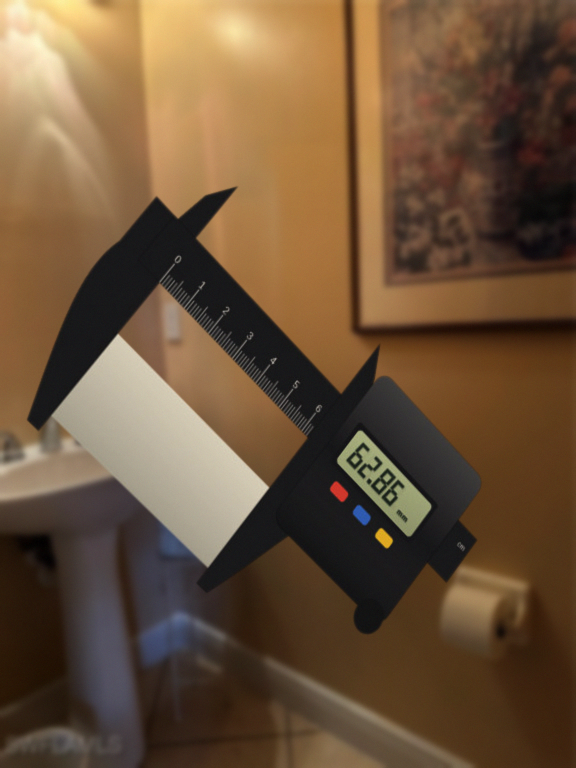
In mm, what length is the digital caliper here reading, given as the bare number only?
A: 62.86
